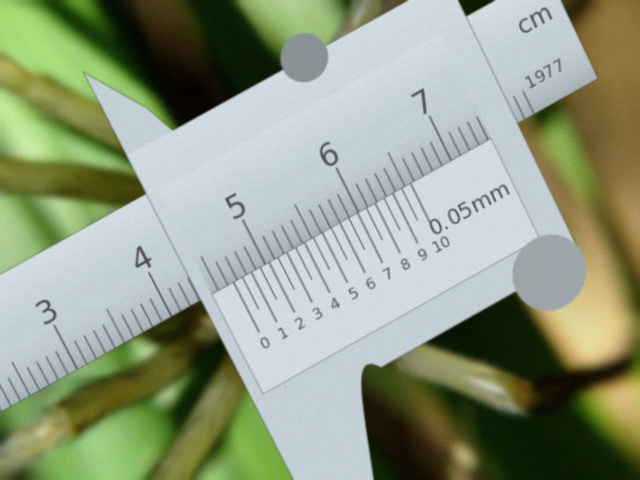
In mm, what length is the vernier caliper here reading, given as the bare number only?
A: 46.6
